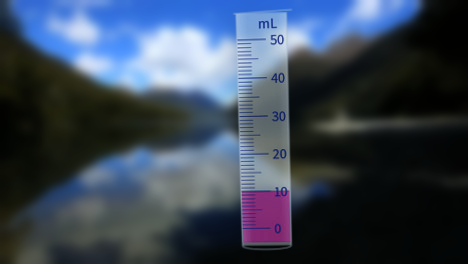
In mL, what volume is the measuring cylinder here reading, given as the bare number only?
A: 10
